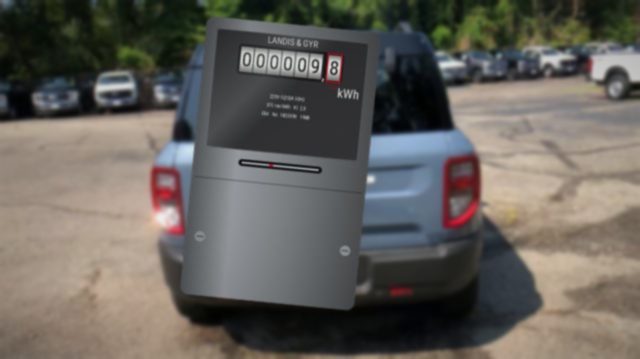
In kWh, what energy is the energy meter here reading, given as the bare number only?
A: 9.8
